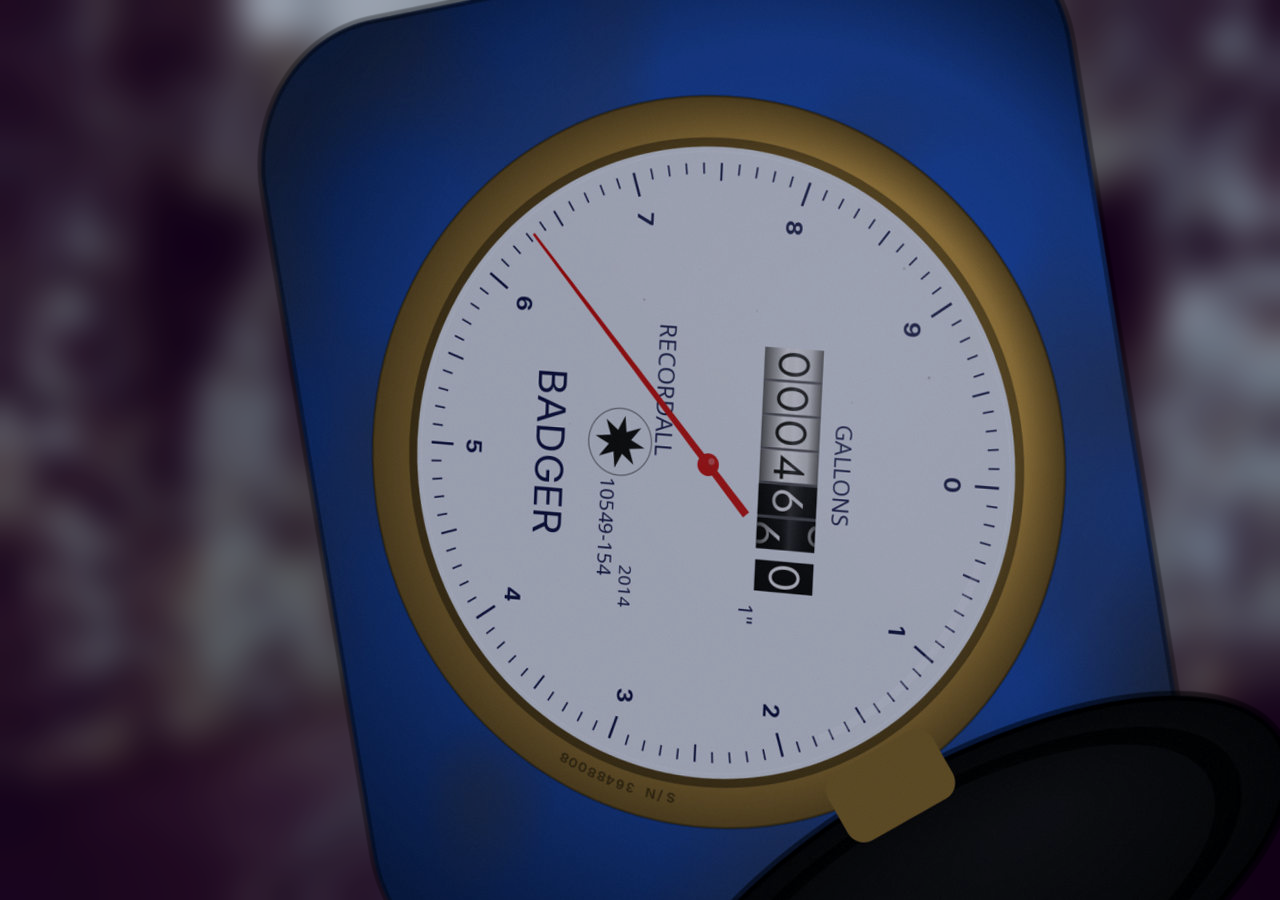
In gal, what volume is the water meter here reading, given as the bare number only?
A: 4656.3
